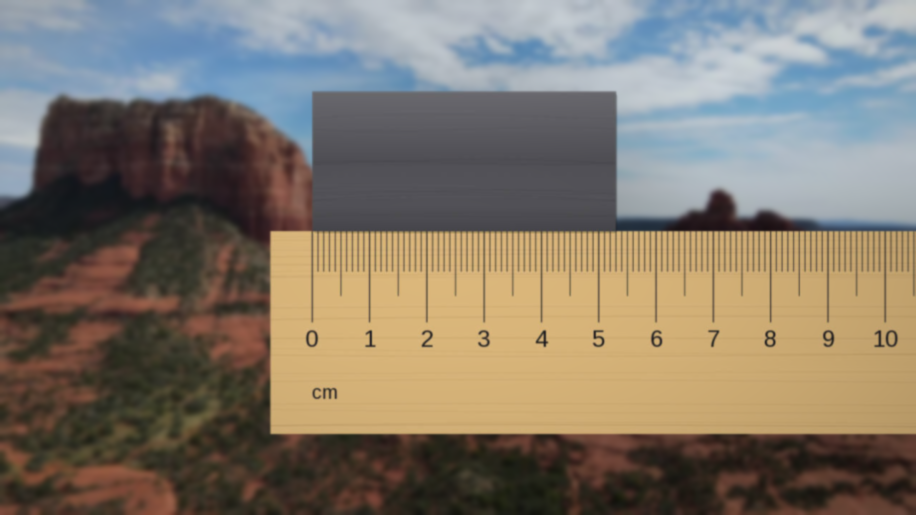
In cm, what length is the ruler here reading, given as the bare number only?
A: 5.3
